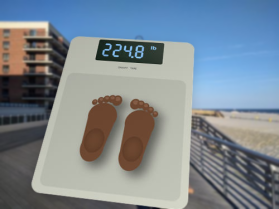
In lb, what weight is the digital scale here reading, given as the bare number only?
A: 224.8
